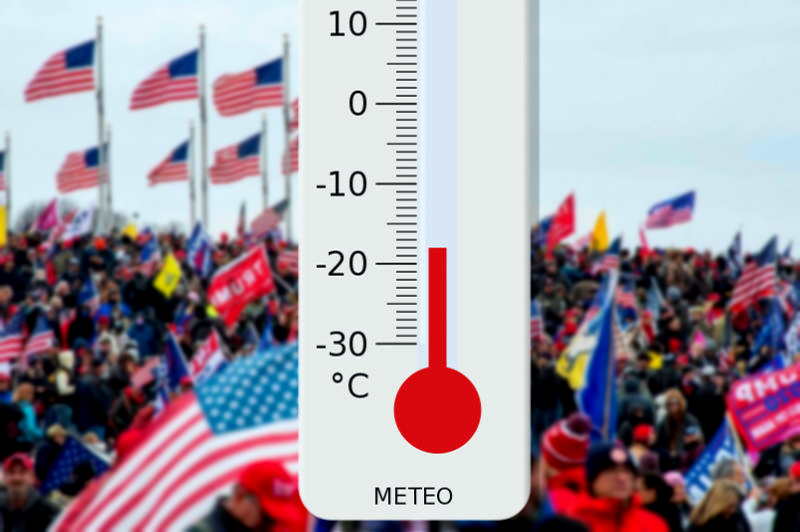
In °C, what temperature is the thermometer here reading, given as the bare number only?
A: -18
